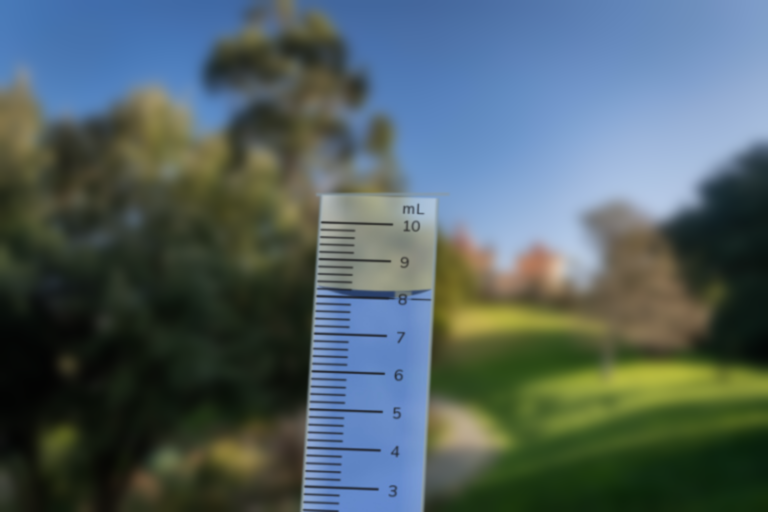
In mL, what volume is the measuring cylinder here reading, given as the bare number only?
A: 8
